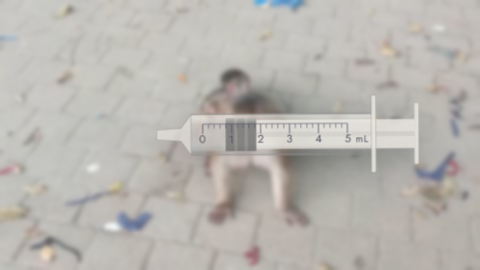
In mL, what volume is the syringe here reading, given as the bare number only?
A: 0.8
